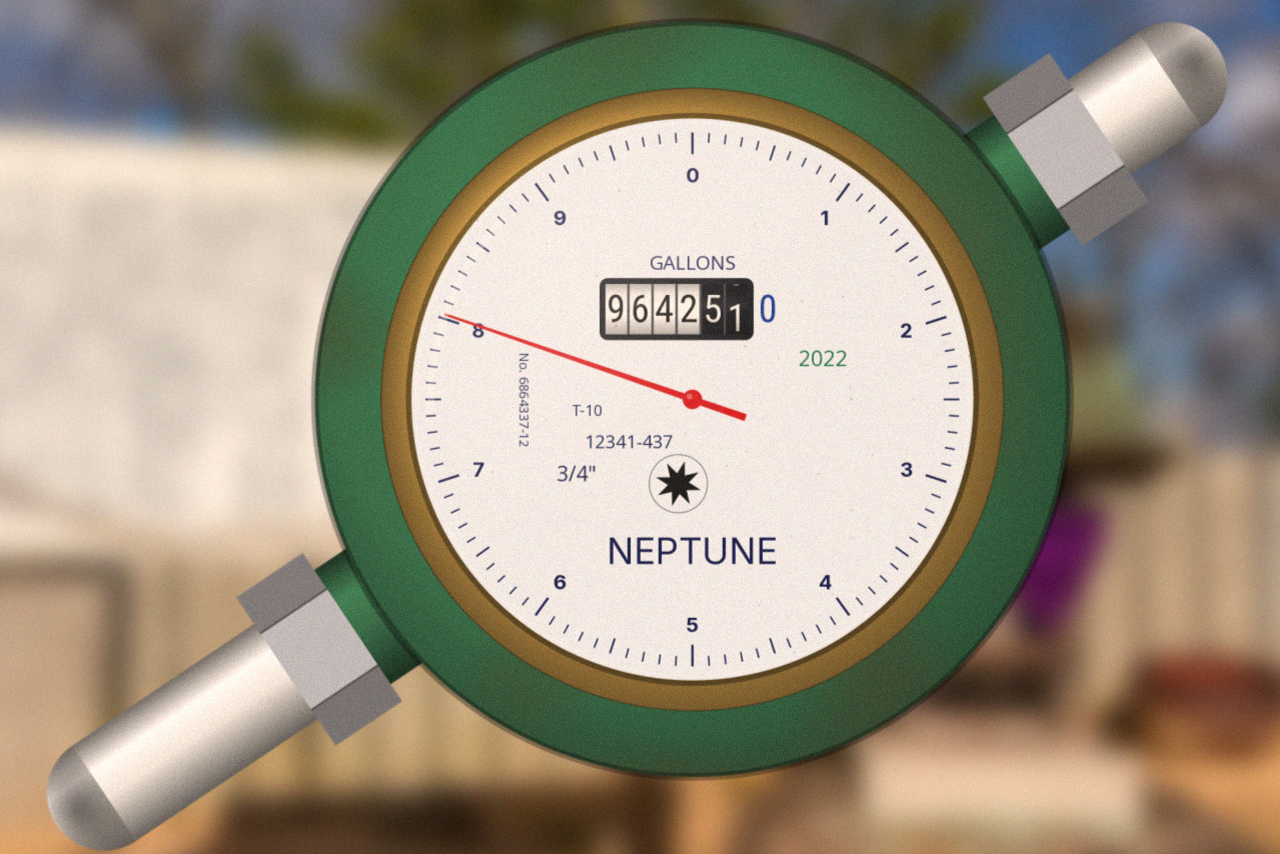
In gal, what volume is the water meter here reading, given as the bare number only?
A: 9642508.0
